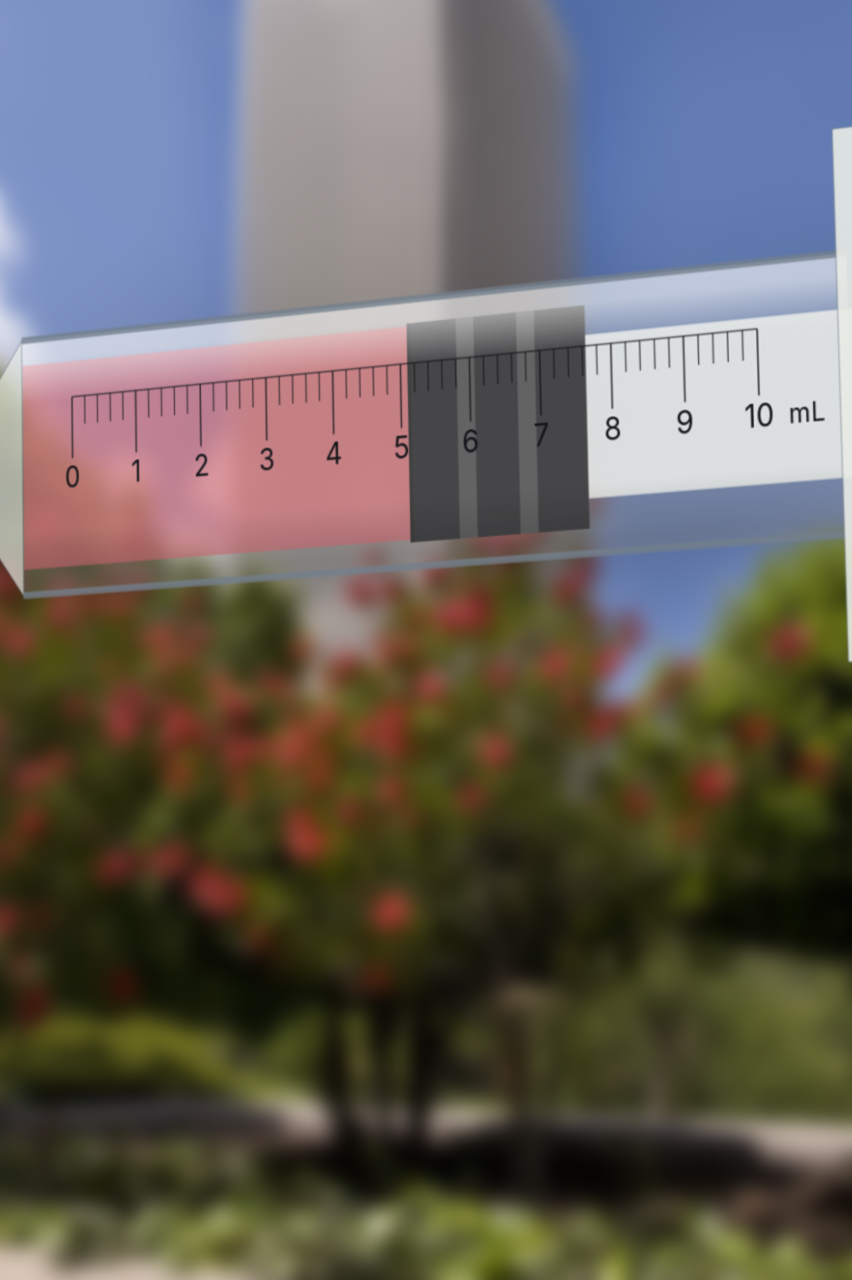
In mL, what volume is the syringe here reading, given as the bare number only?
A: 5.1
